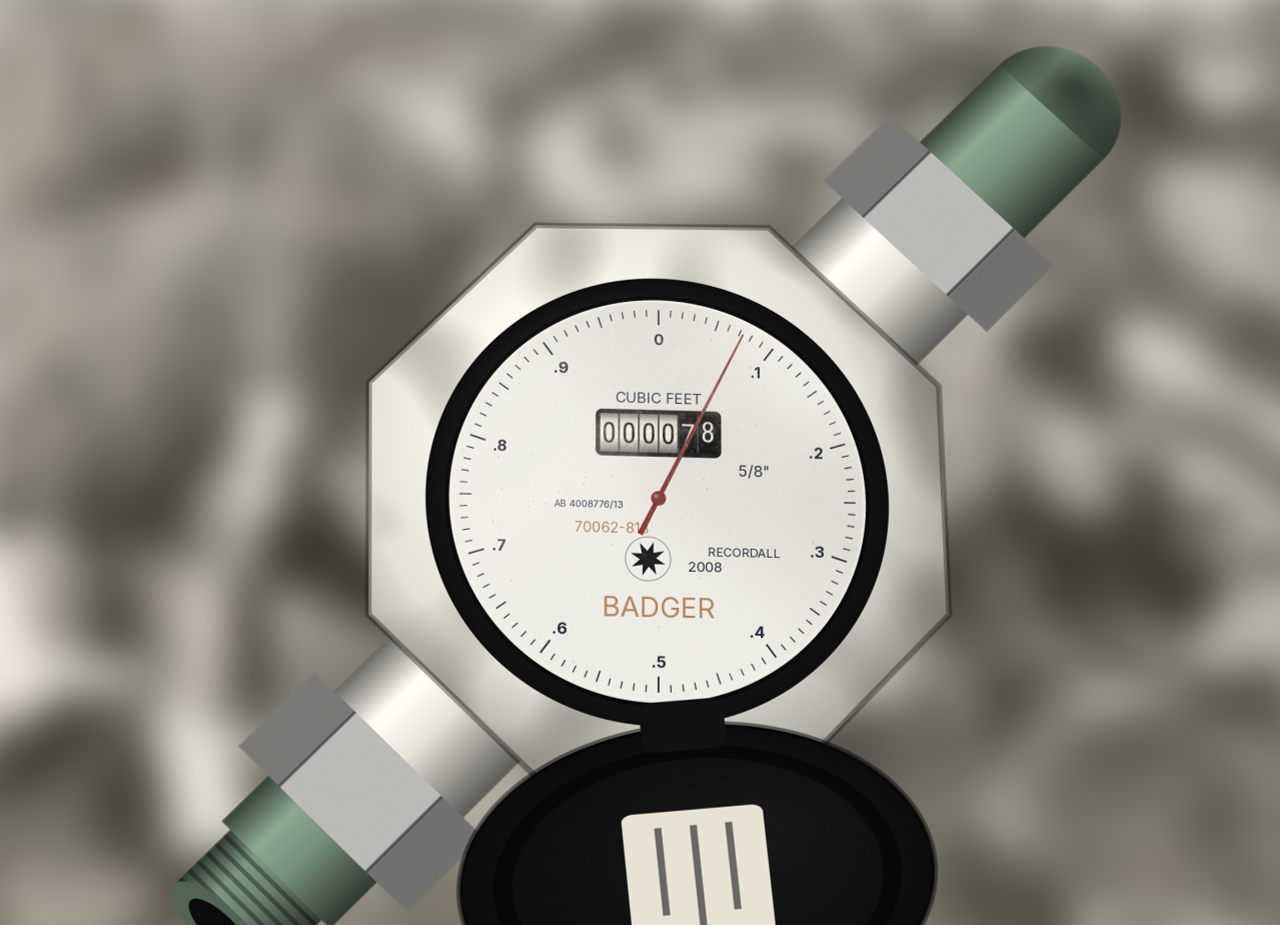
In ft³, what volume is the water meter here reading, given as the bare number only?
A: 78.07
